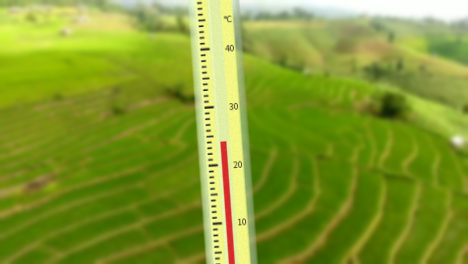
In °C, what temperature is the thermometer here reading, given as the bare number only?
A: 24
